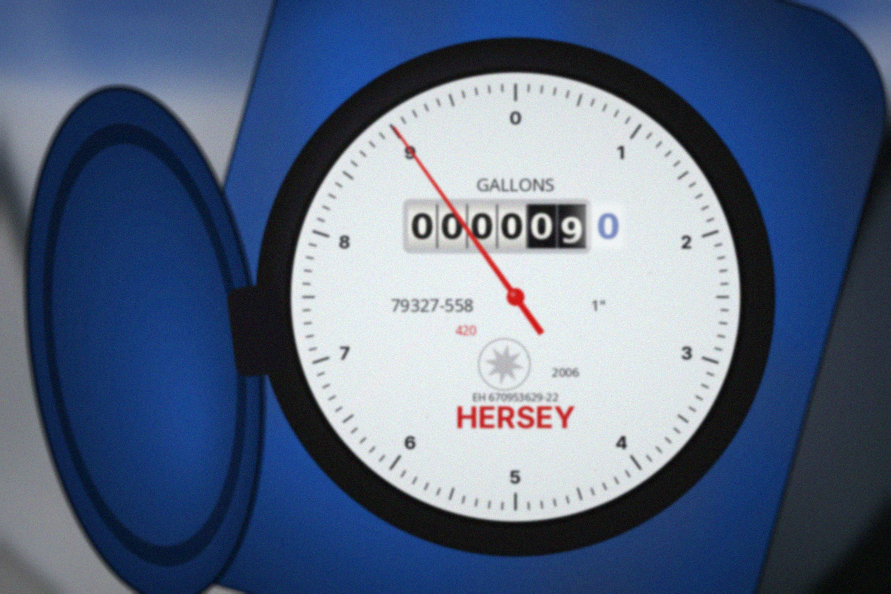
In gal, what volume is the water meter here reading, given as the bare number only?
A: 89.0
